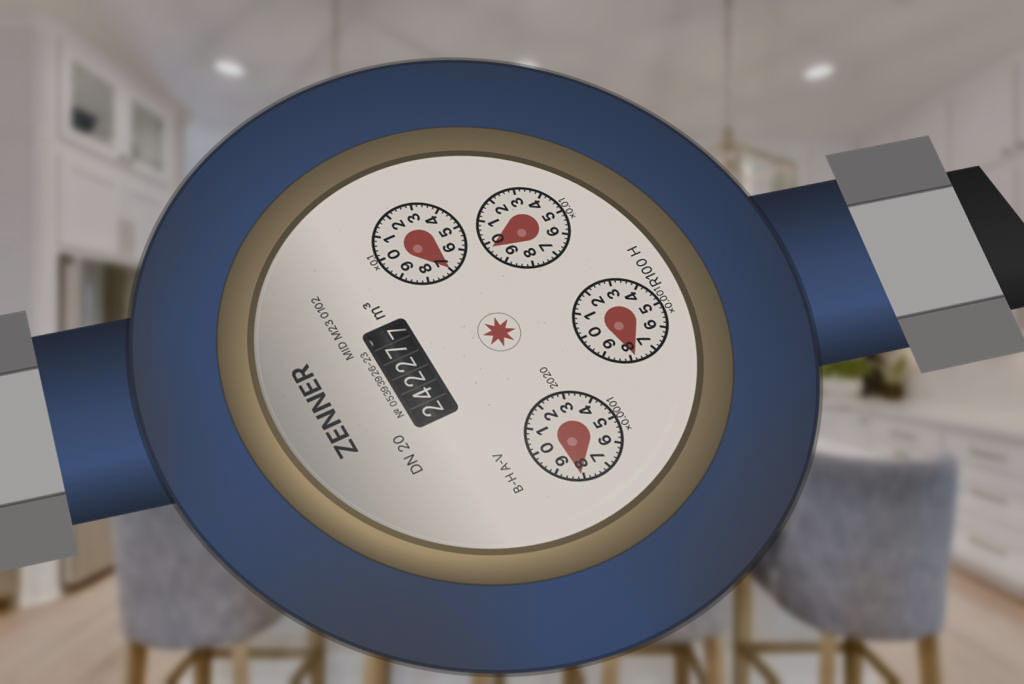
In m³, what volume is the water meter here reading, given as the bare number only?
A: 242276.6978
